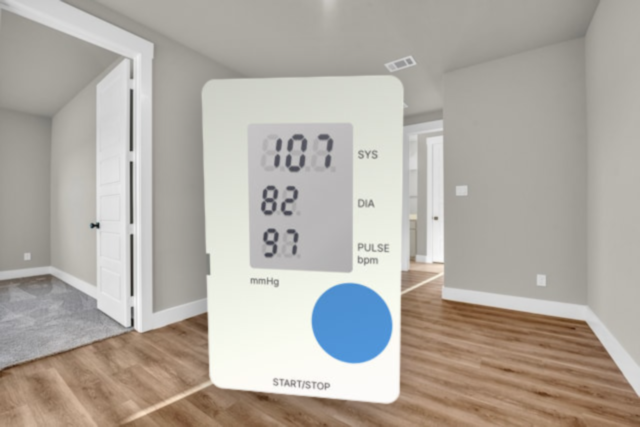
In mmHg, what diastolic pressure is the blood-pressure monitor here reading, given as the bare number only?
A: 82
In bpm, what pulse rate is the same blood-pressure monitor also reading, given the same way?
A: 97
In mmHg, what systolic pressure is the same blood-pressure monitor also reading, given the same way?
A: 107
